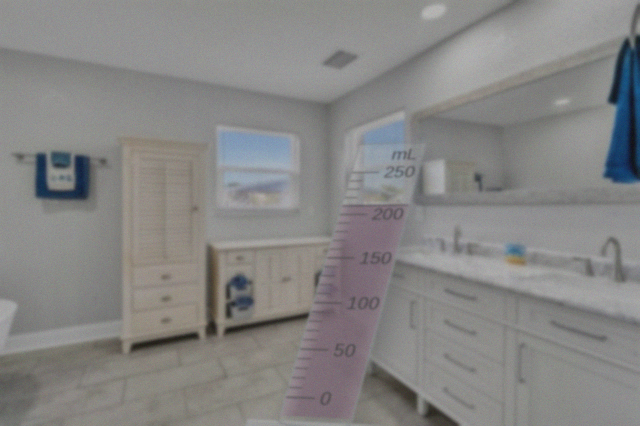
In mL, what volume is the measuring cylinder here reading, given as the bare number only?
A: 210
